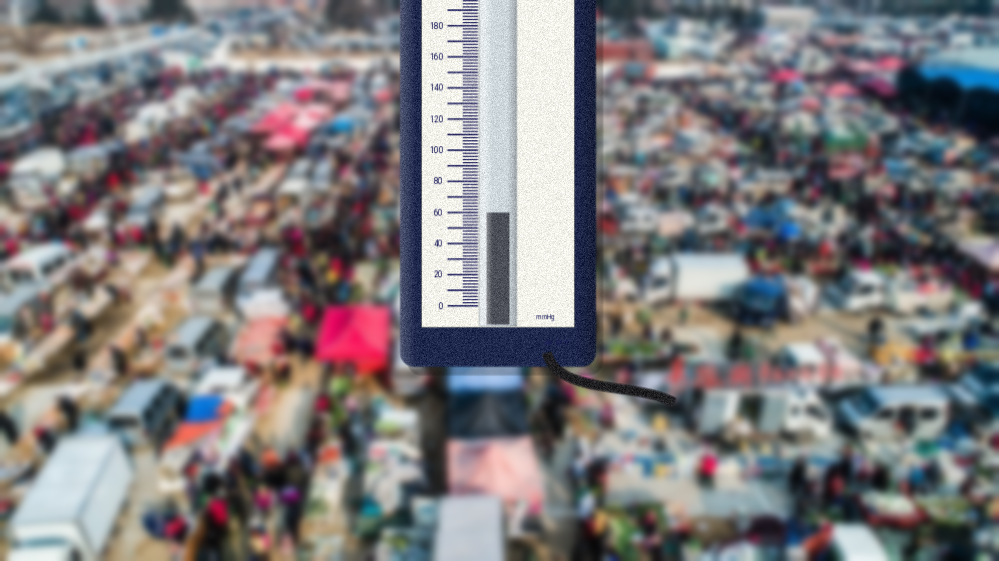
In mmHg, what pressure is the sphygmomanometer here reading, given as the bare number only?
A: 60
